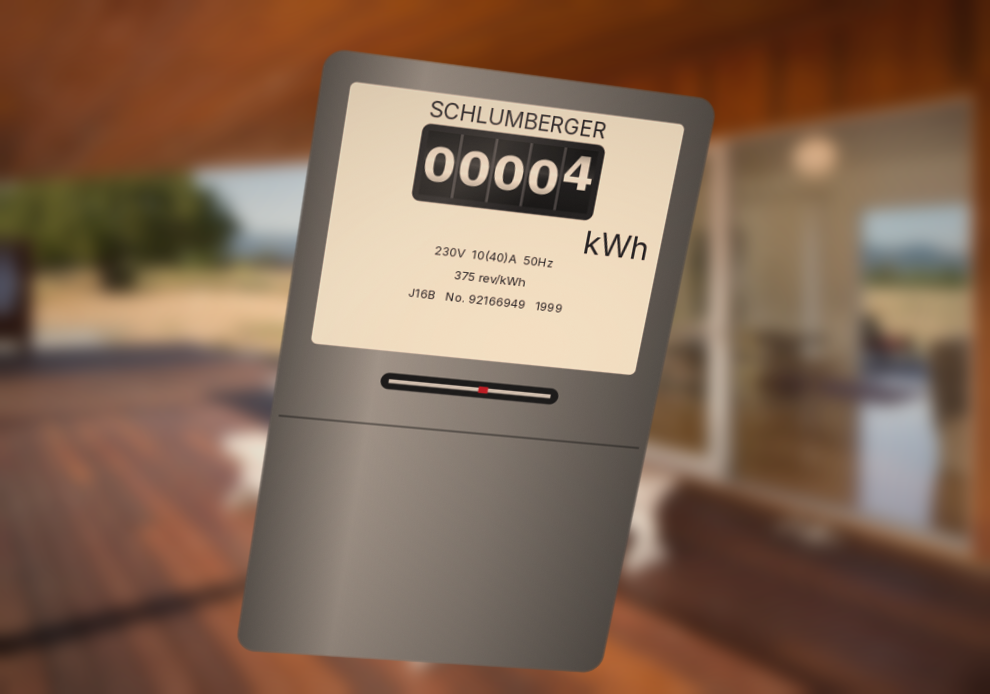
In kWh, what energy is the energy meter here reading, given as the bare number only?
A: 4
